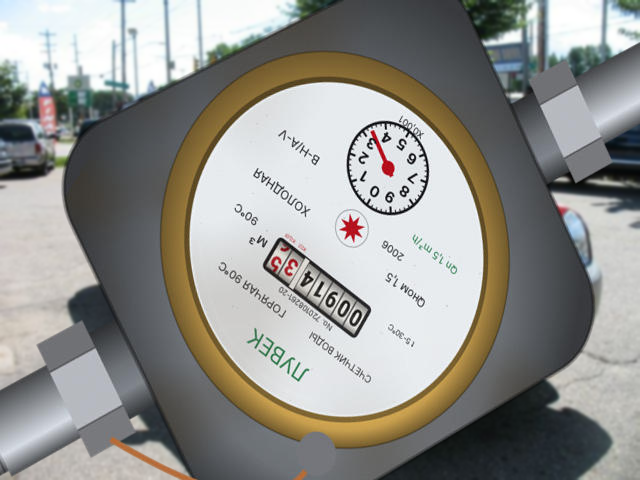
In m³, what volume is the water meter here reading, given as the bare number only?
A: 914.353
